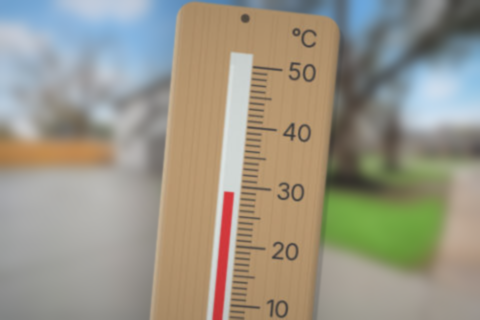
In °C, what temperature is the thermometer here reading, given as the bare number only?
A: 29
